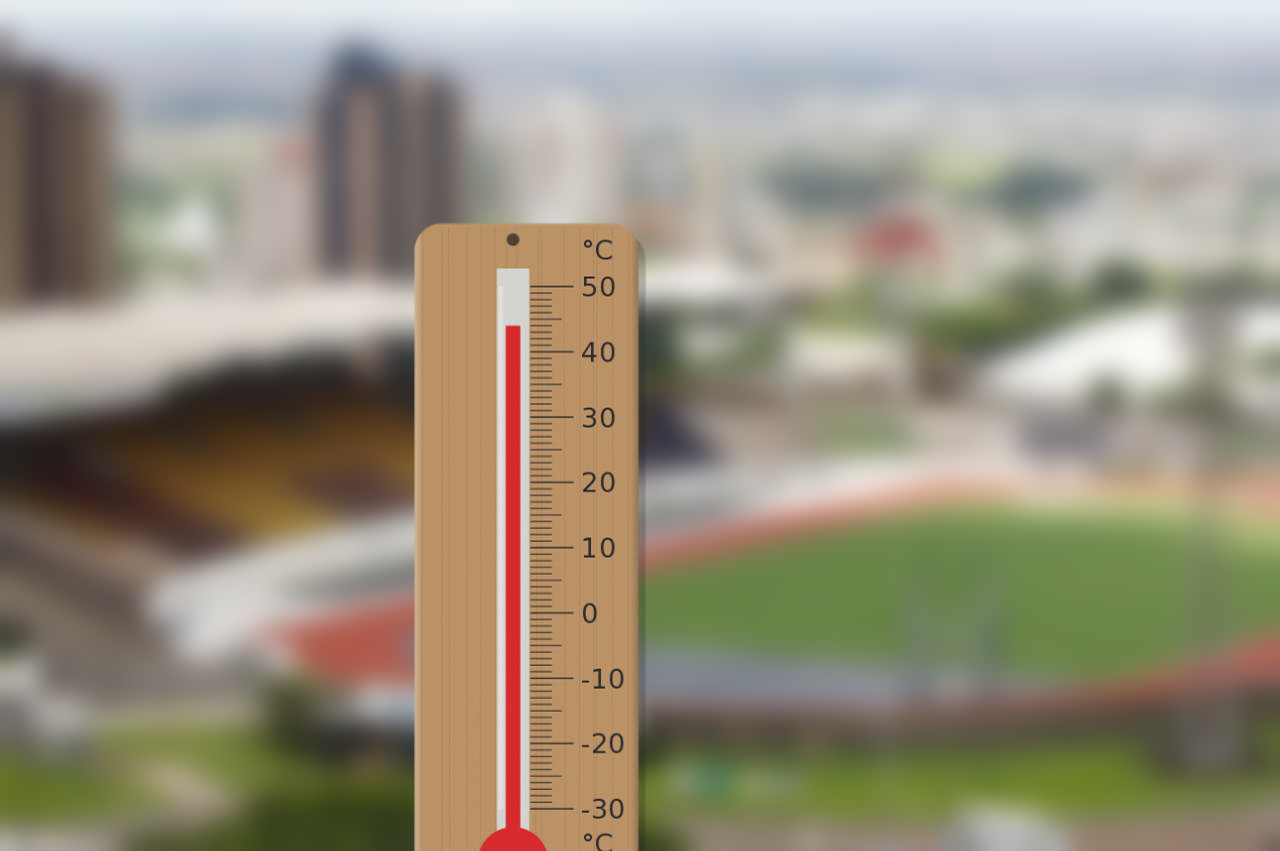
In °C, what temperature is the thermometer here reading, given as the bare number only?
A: 44
